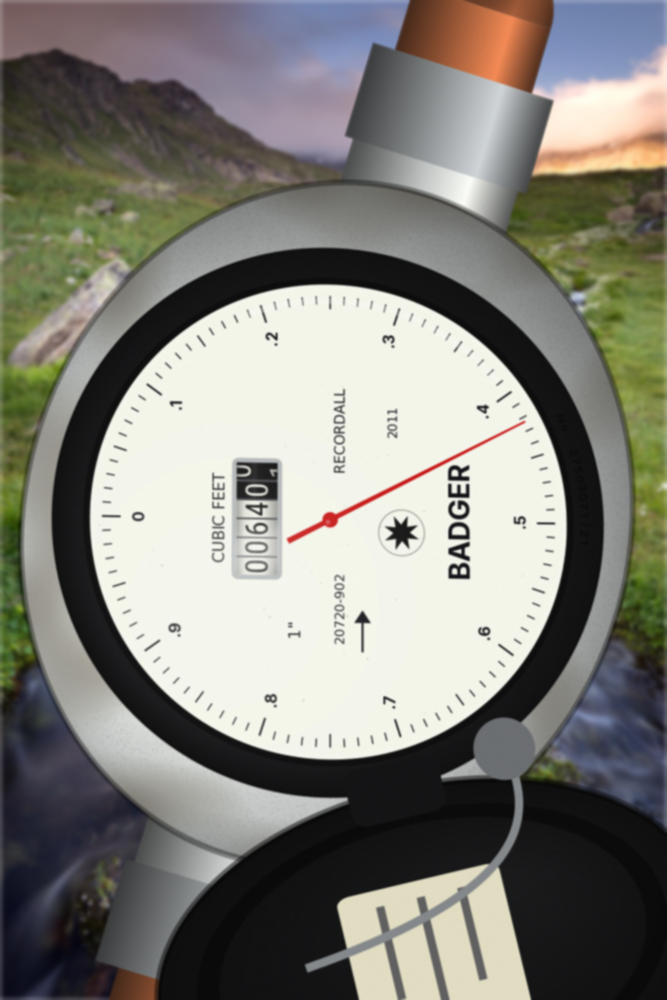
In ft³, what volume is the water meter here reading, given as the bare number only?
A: 6400.42
